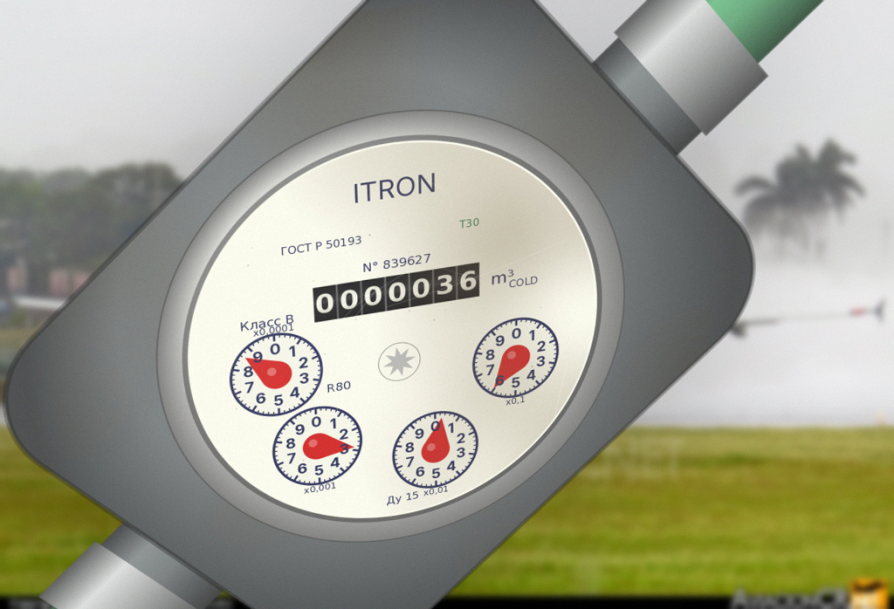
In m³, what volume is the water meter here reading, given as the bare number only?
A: 36.6028
